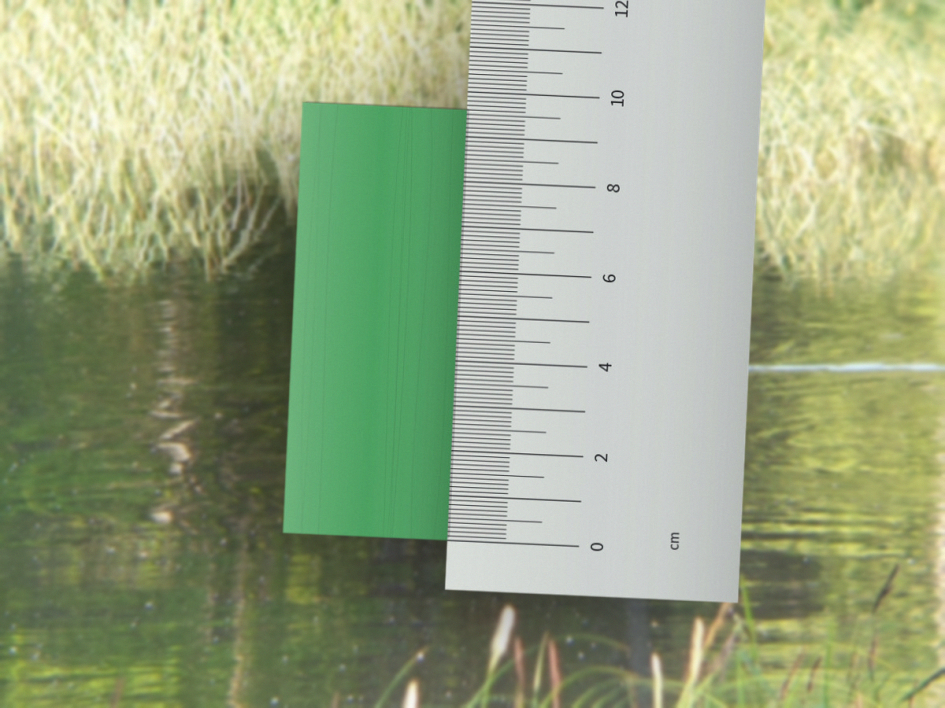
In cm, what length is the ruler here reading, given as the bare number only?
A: 9.6
